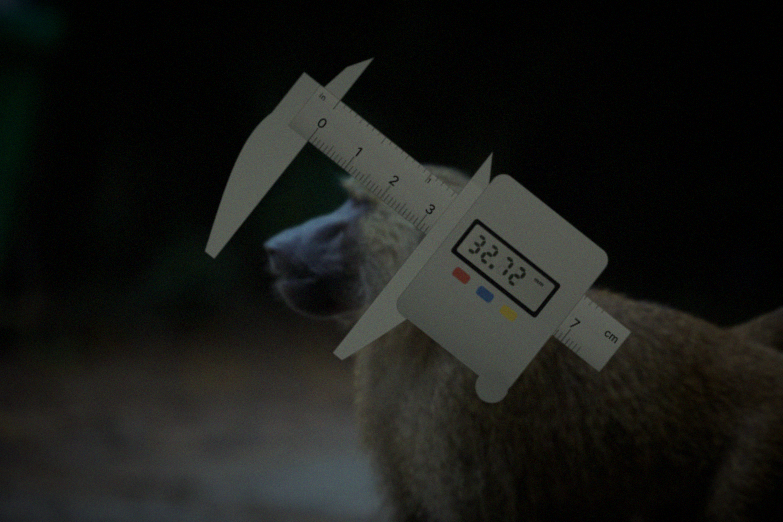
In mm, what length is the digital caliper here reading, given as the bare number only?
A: 32.72
